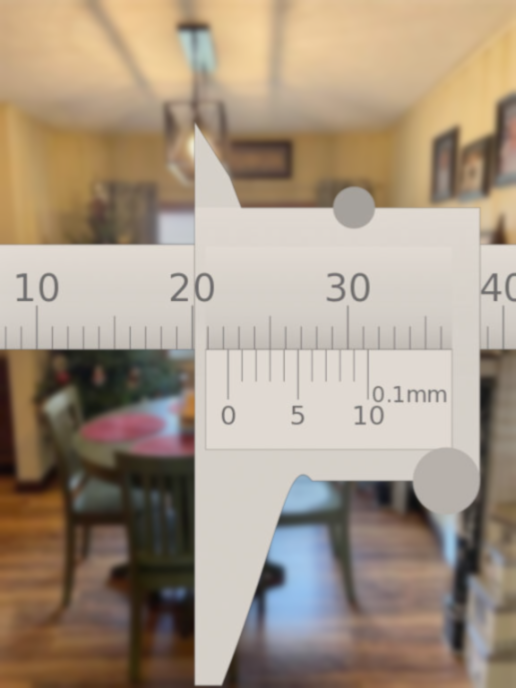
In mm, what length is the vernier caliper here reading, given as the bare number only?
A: 22.3
